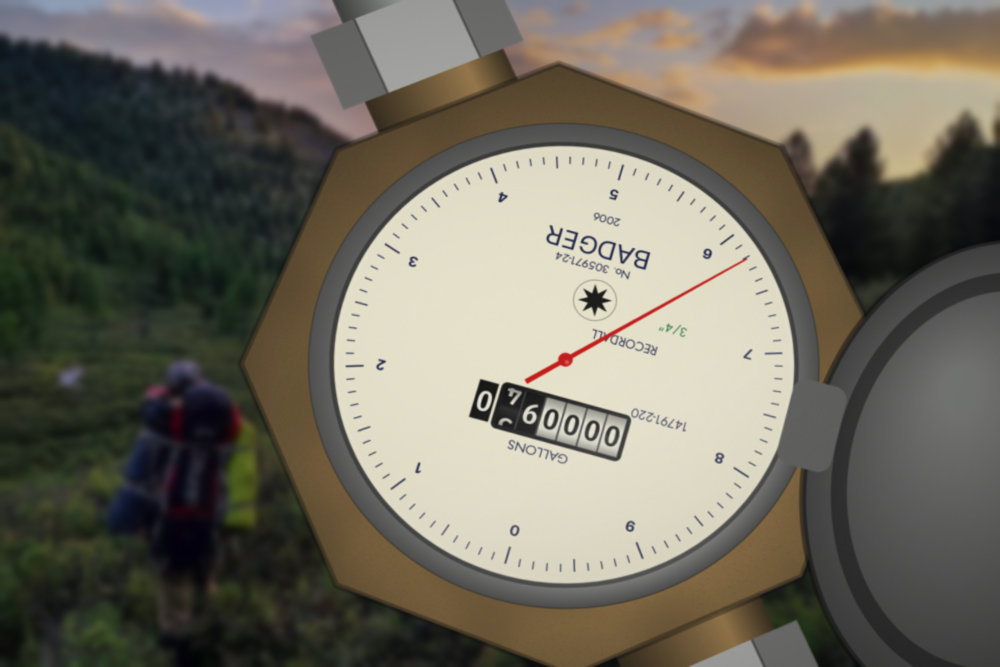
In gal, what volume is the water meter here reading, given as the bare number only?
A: 936.2
